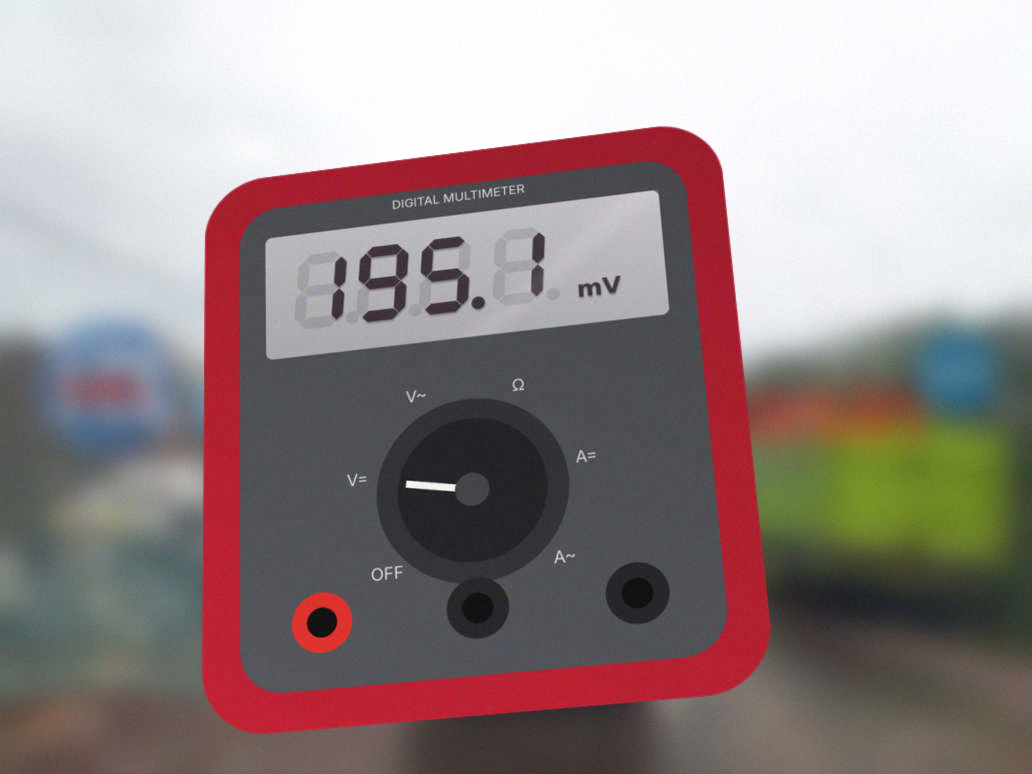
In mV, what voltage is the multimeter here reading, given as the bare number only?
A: 195.1
